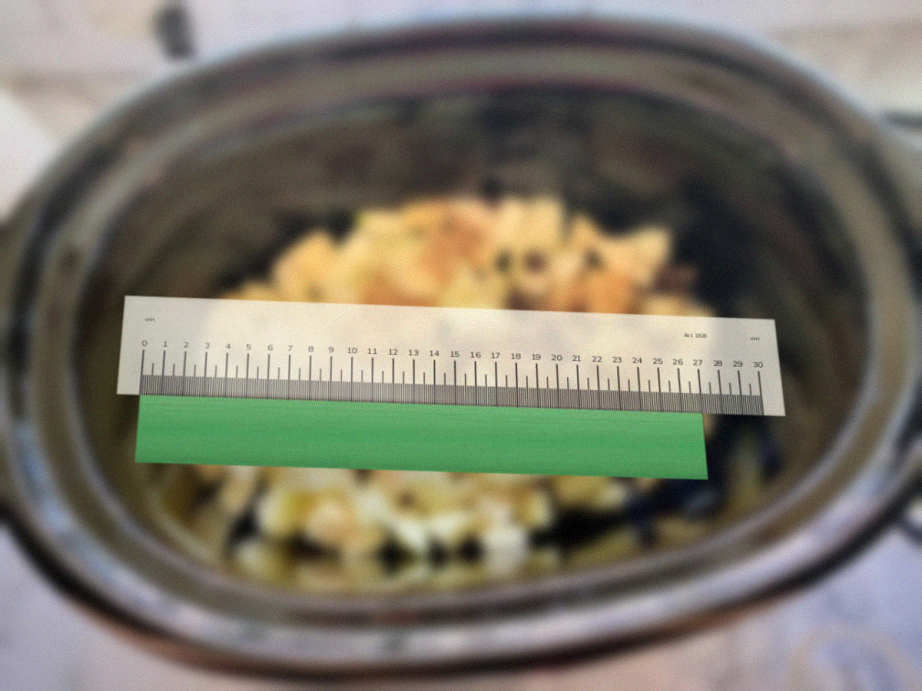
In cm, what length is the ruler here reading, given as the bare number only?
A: 27
